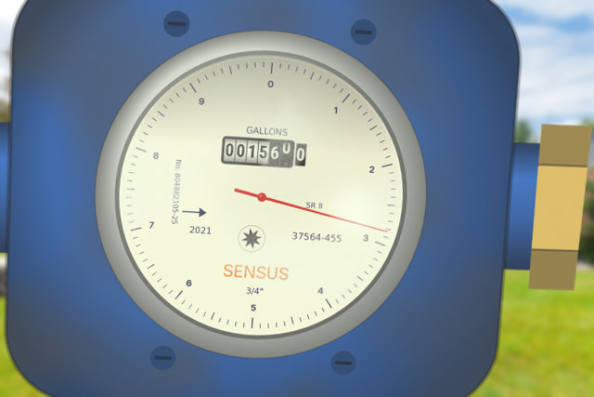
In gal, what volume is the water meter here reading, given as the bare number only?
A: 15602.8
